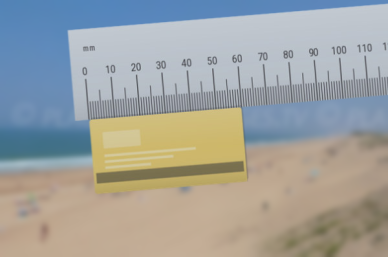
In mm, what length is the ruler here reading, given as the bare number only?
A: 60
